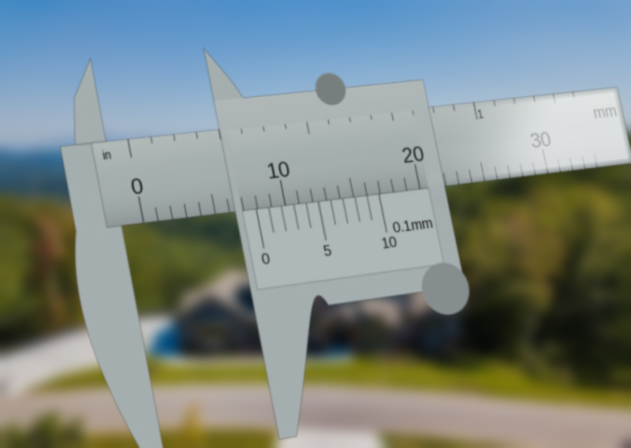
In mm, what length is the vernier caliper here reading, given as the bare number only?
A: 7.9
